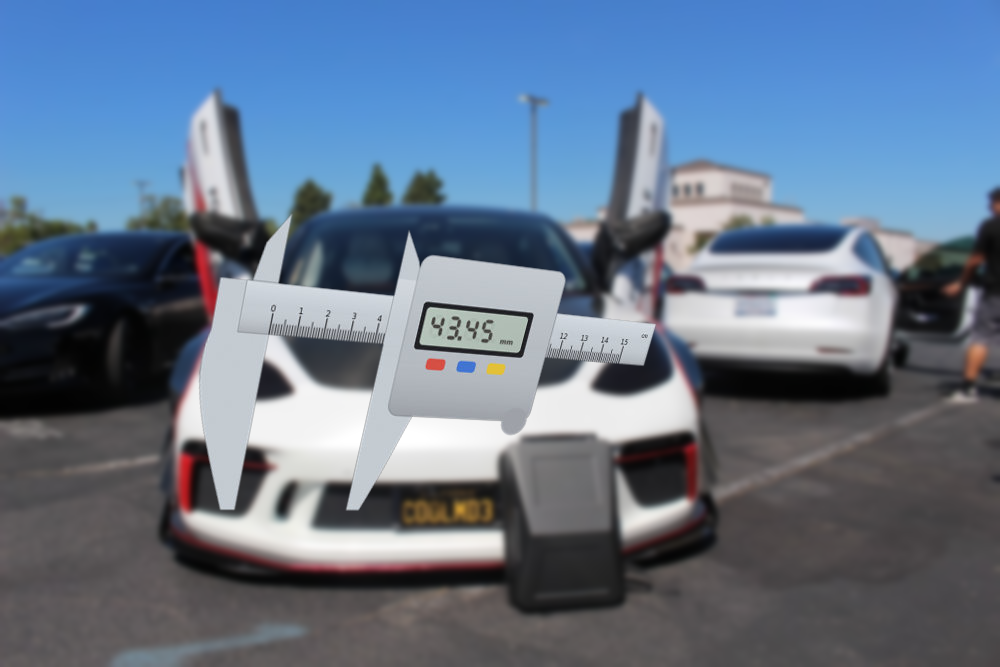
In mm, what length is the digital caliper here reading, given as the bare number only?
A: 43.45
